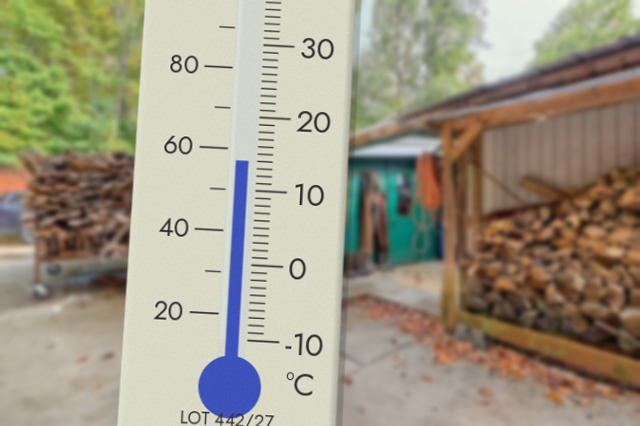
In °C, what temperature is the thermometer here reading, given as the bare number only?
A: 14
